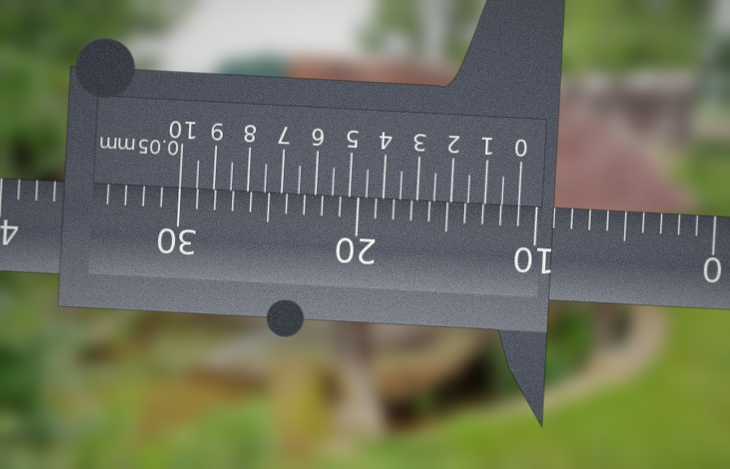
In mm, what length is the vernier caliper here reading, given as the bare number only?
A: 11.0
